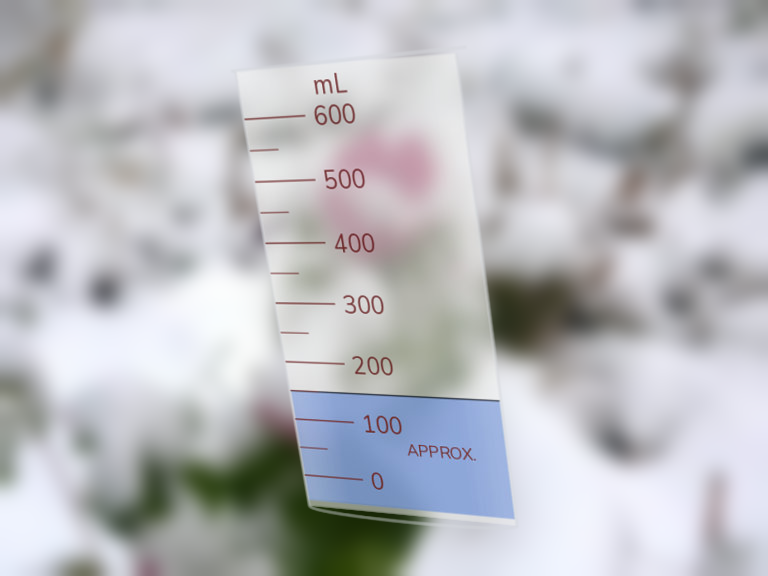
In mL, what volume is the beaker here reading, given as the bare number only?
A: 150
